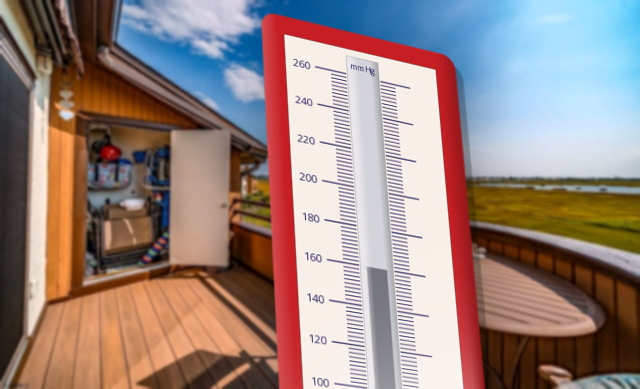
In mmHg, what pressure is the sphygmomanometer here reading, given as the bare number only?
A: 160
